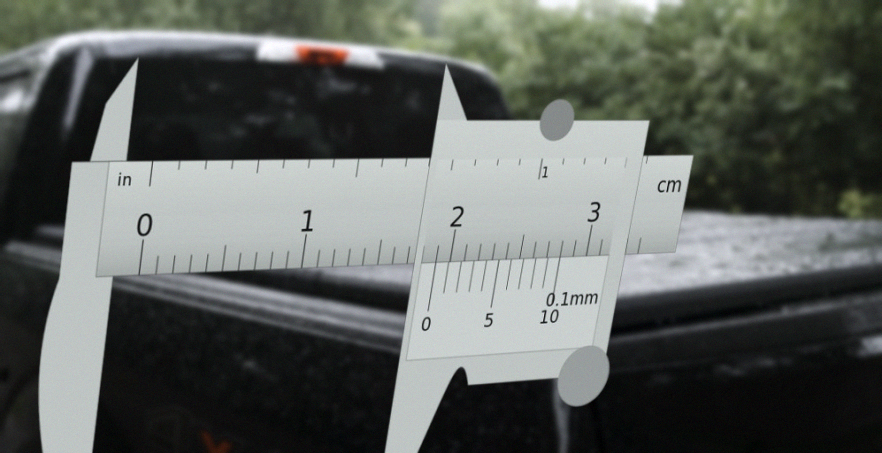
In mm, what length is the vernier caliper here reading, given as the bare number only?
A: 19.0
